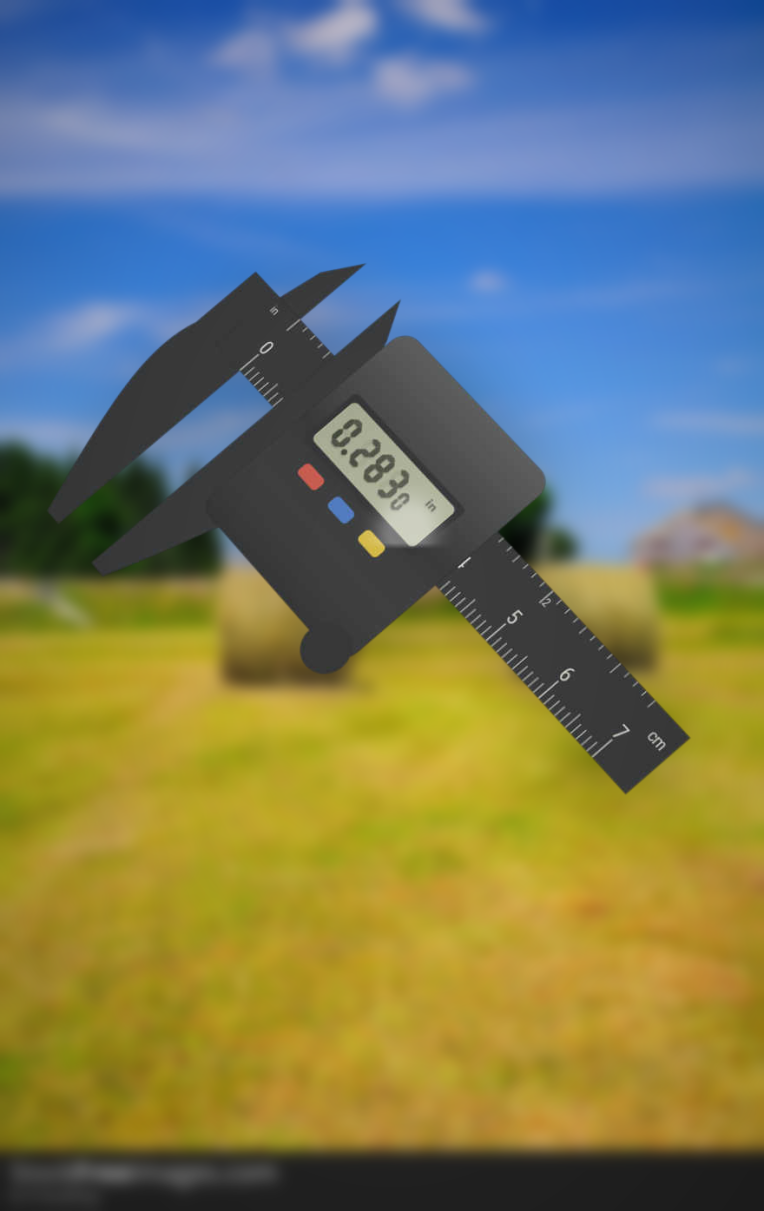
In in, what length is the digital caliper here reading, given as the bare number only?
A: 0.2830
